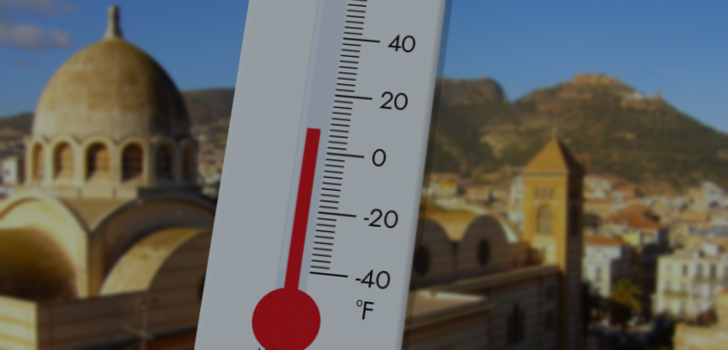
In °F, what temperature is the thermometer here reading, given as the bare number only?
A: 8
